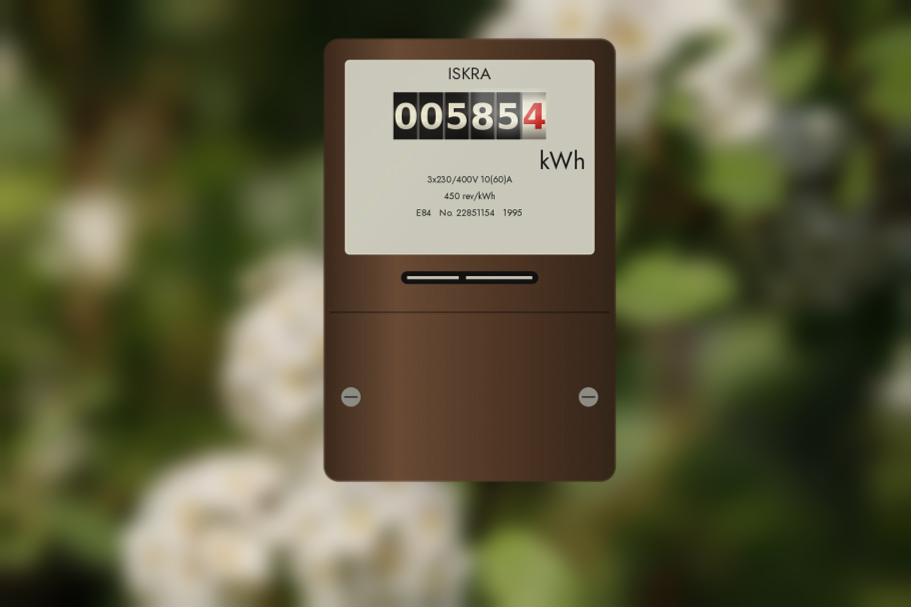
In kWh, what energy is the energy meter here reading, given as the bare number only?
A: 585.4
